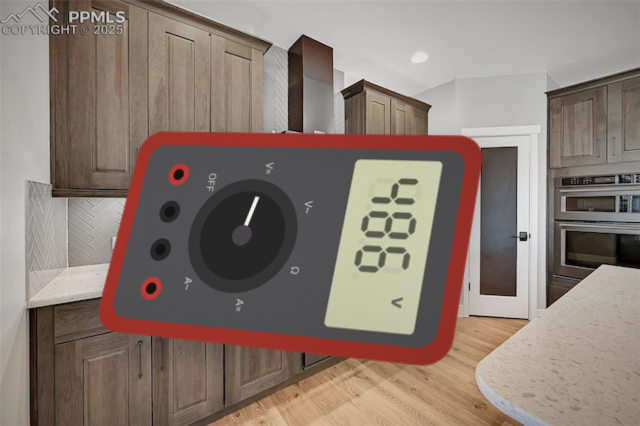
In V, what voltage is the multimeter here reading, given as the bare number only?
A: 486
